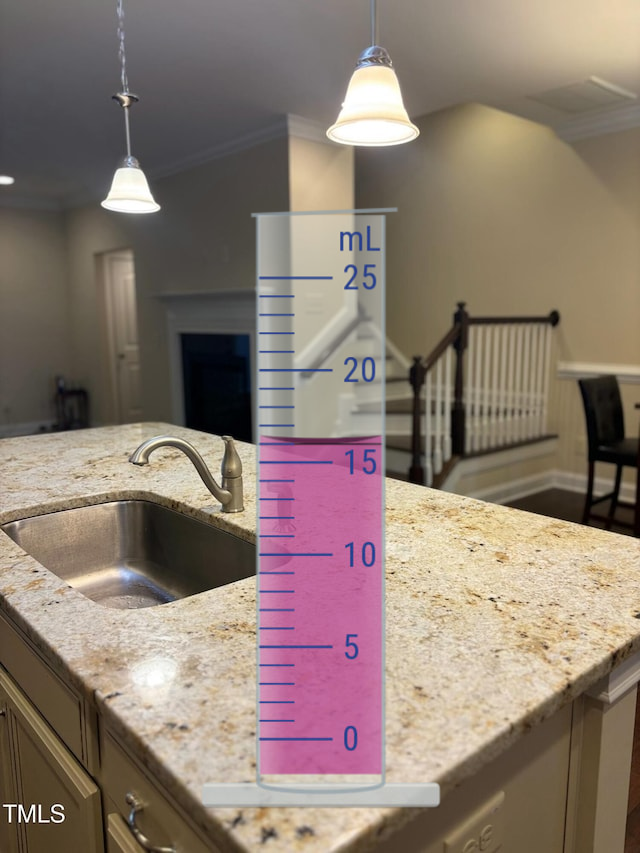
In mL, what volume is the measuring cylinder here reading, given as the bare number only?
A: 16
